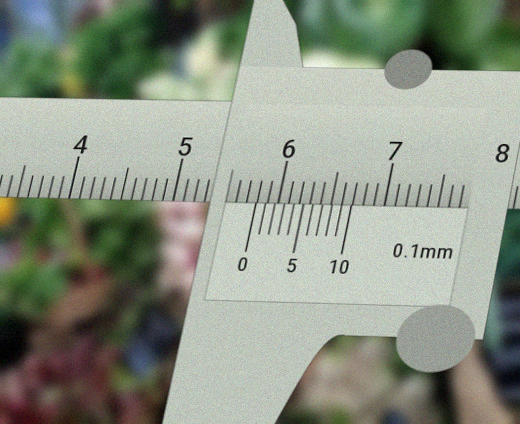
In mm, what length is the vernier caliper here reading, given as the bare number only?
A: 57.9
